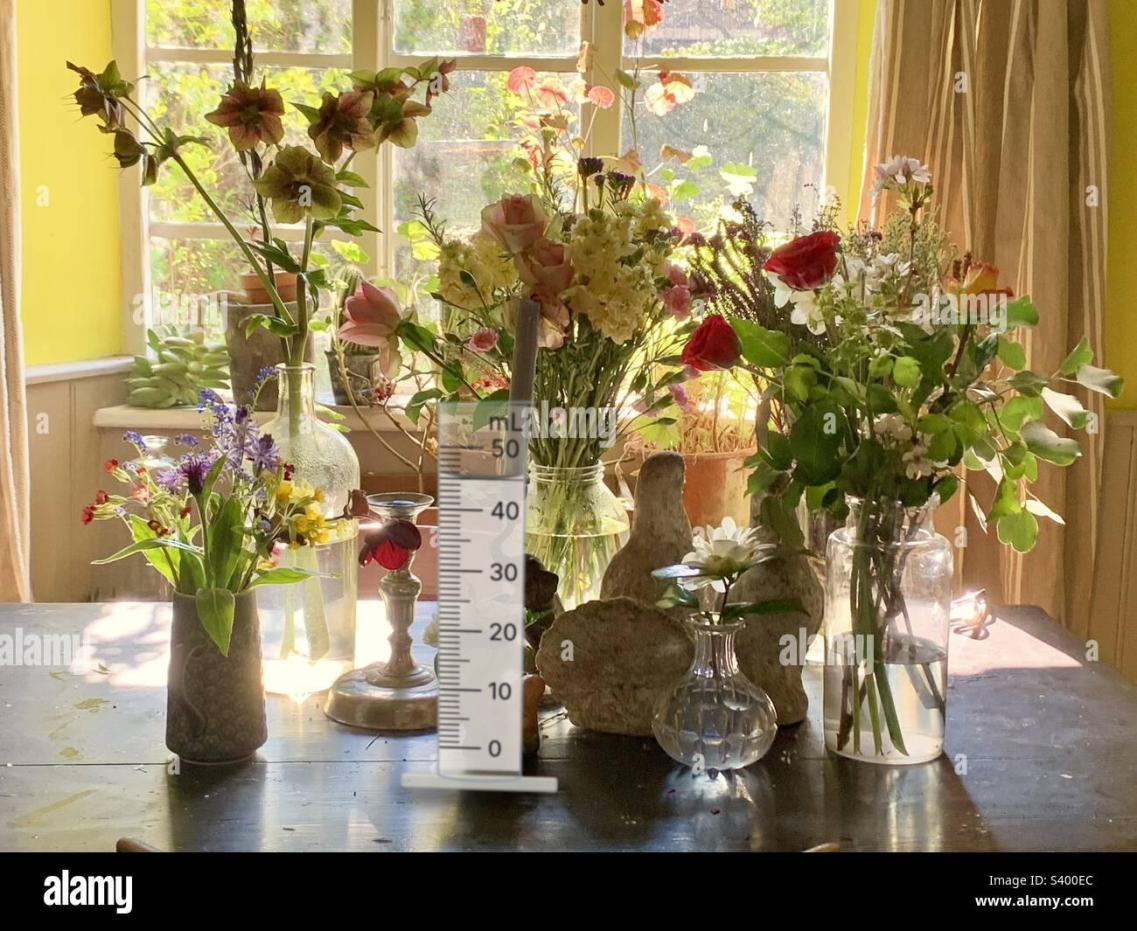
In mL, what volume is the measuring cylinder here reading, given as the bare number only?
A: 45
